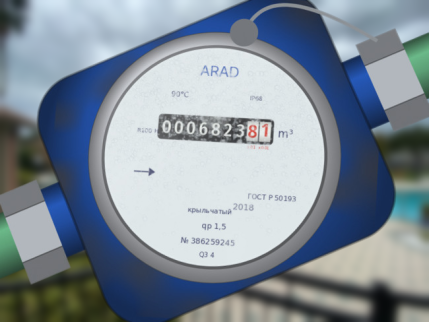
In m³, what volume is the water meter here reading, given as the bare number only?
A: 6823.81
